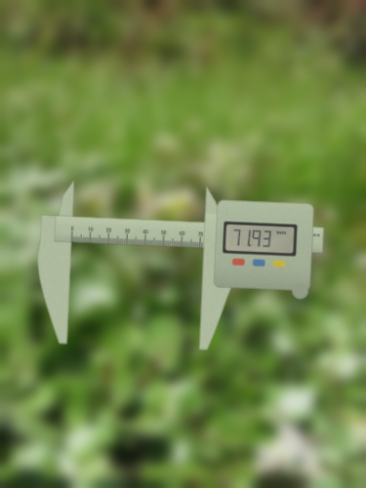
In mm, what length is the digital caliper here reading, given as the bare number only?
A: 71.93
